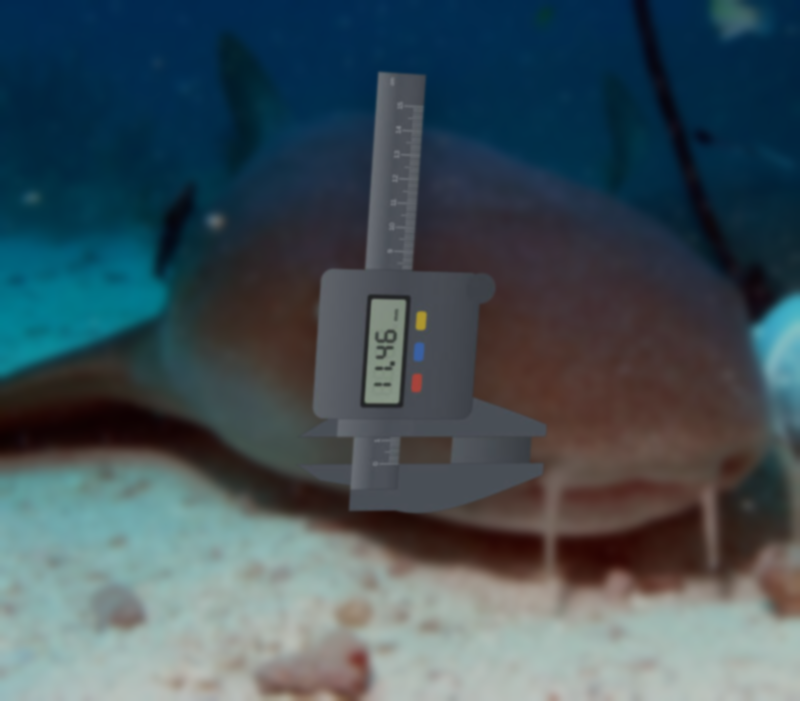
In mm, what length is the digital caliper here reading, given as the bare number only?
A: 11.46
